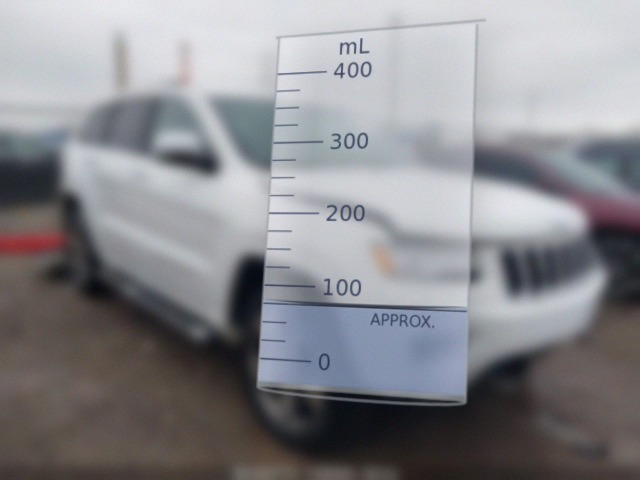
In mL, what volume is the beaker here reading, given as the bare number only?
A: 75
